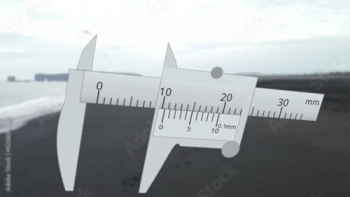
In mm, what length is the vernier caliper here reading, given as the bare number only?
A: 10.4
